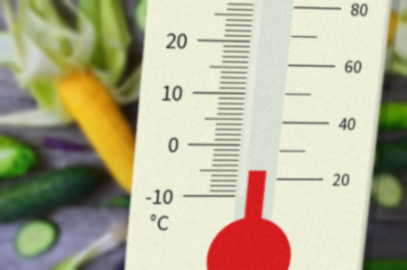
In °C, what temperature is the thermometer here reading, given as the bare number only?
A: -5
